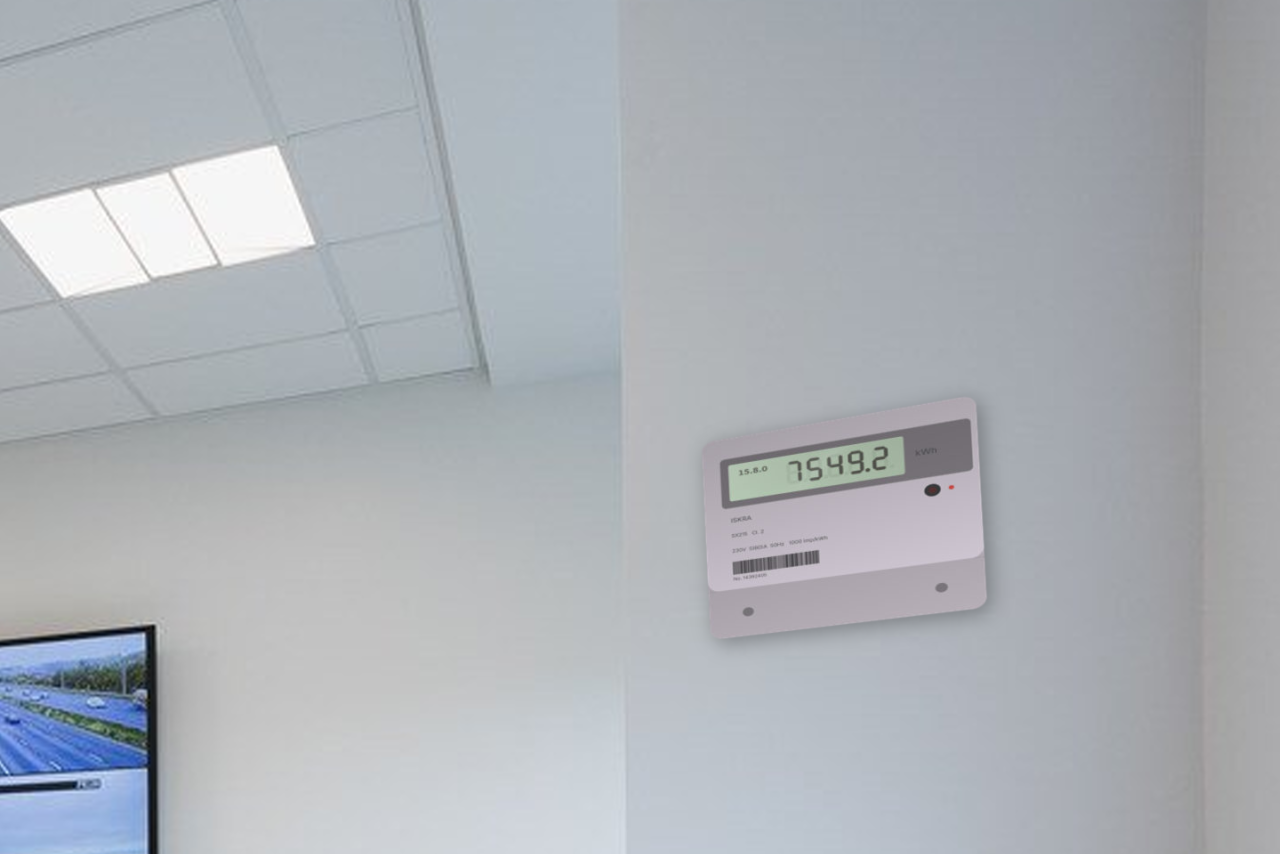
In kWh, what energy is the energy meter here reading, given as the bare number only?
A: 7549.2
